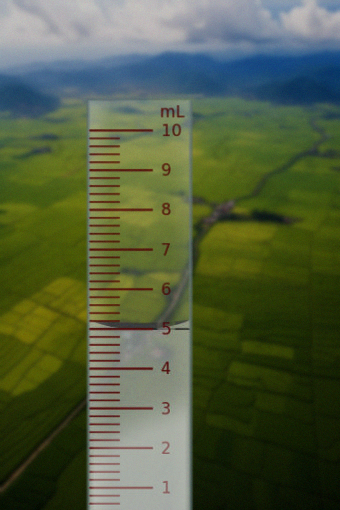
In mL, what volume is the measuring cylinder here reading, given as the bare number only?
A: 5
